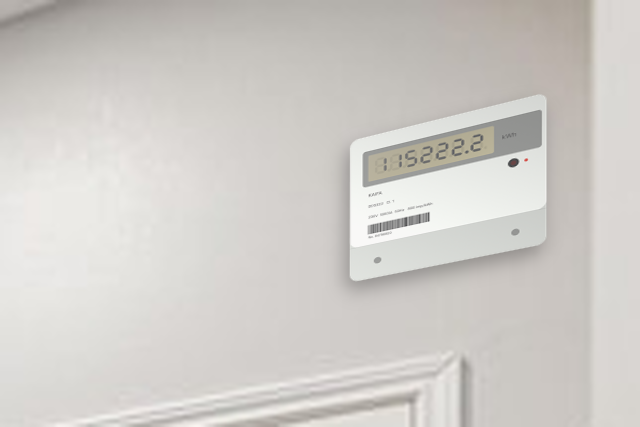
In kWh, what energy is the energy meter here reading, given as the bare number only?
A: 115222.2
